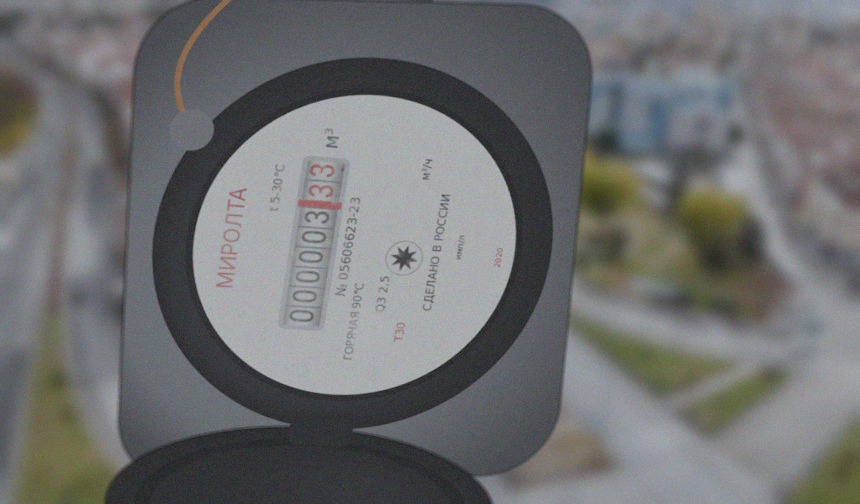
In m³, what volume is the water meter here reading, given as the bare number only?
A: 3.33
